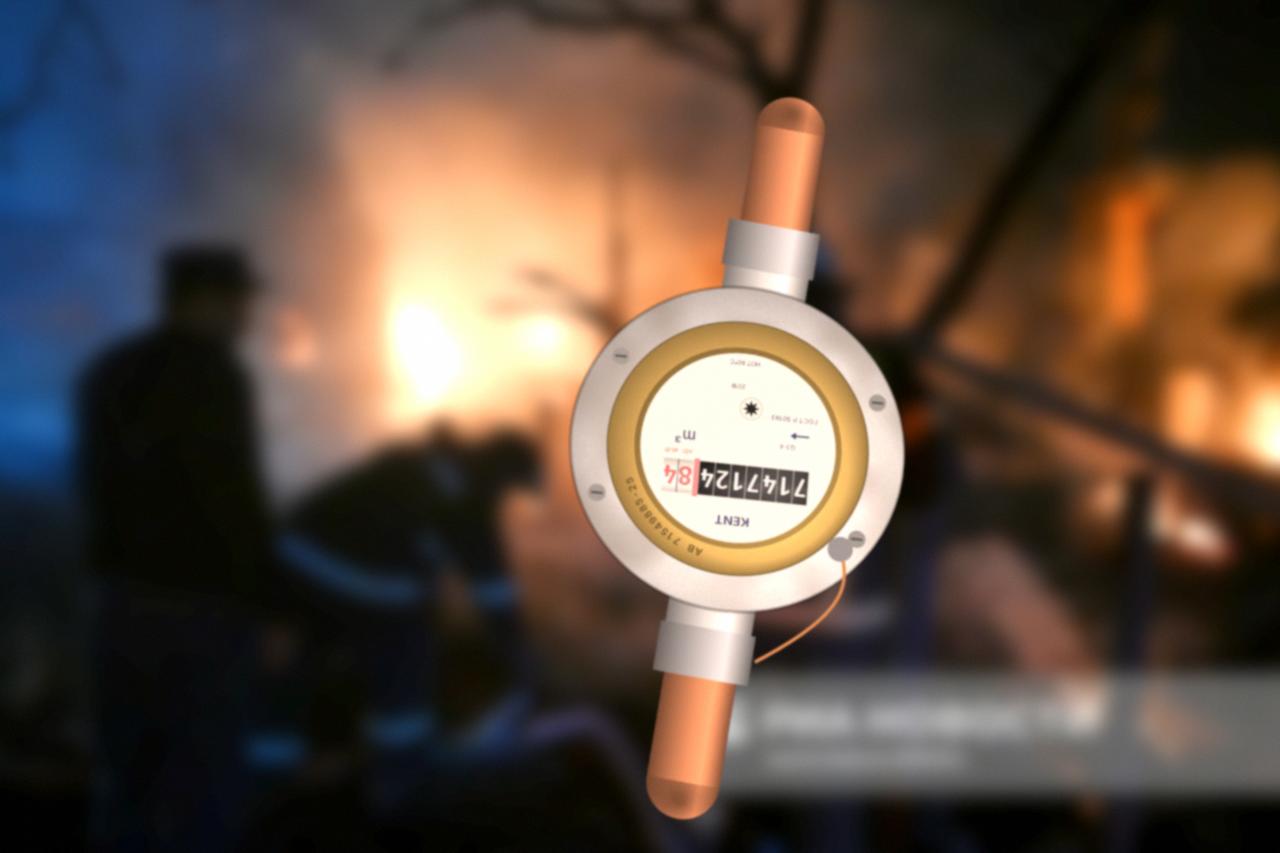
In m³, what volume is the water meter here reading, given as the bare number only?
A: 7147124.84
